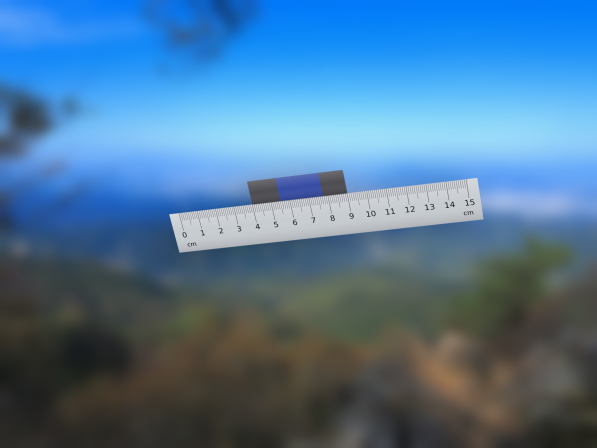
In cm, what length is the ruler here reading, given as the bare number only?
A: 5
